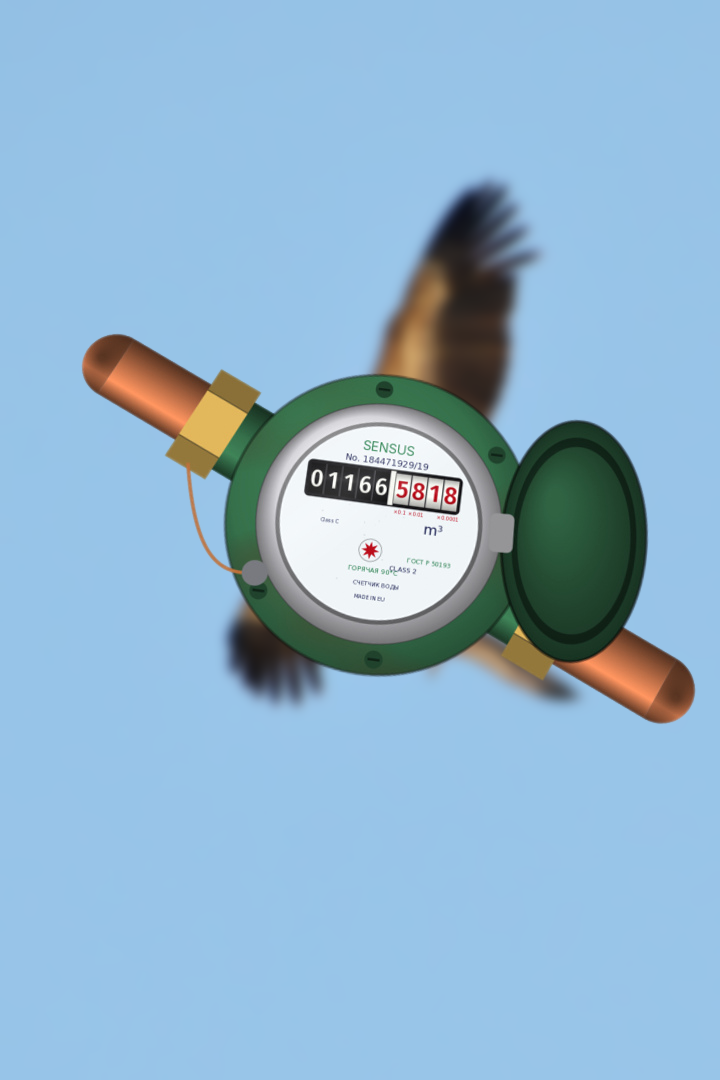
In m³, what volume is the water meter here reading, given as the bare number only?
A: 1166.5818
